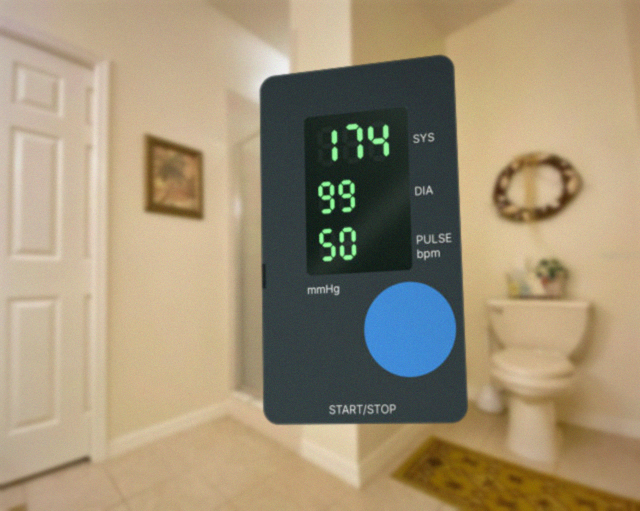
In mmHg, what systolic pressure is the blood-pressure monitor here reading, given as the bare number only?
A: 174
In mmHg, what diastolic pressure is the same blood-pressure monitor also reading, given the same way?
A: 99
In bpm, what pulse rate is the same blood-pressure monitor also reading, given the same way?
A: 50
